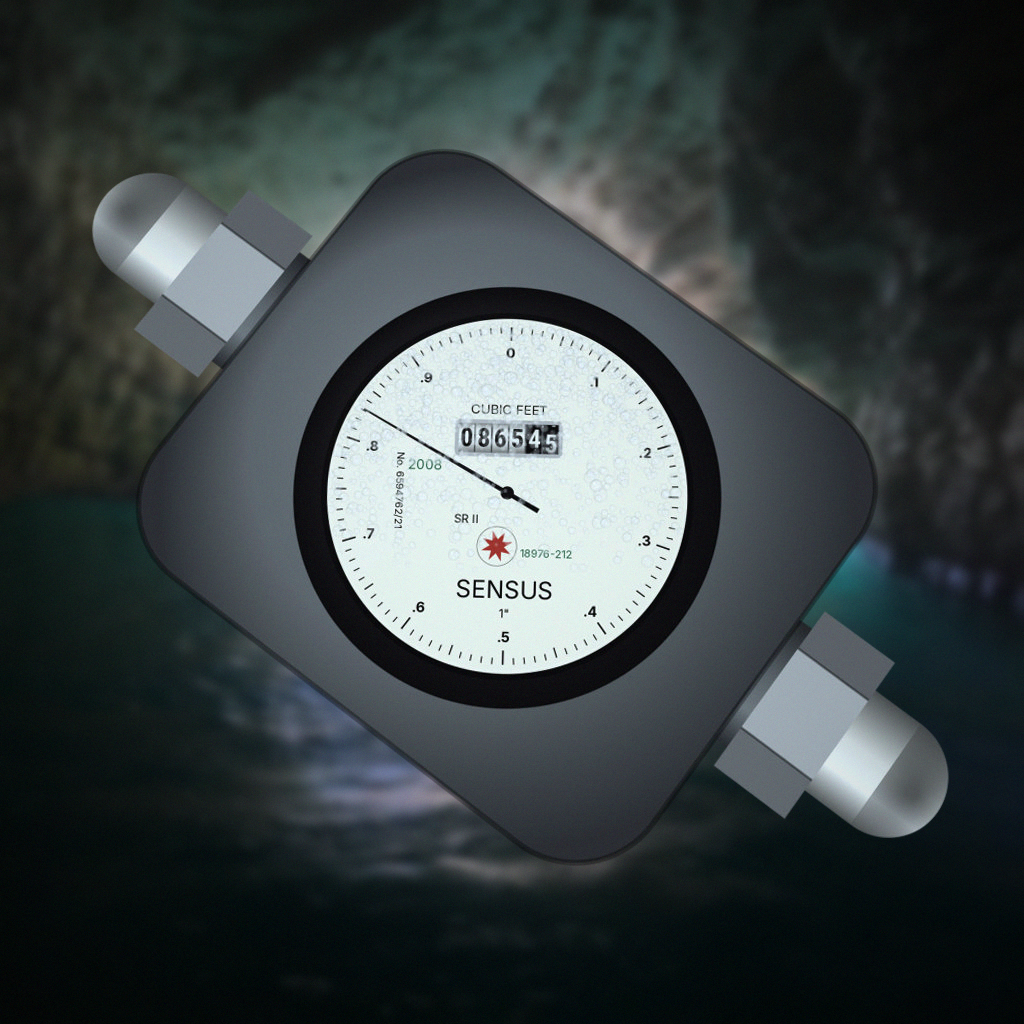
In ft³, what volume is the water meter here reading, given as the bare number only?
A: 86544.83
